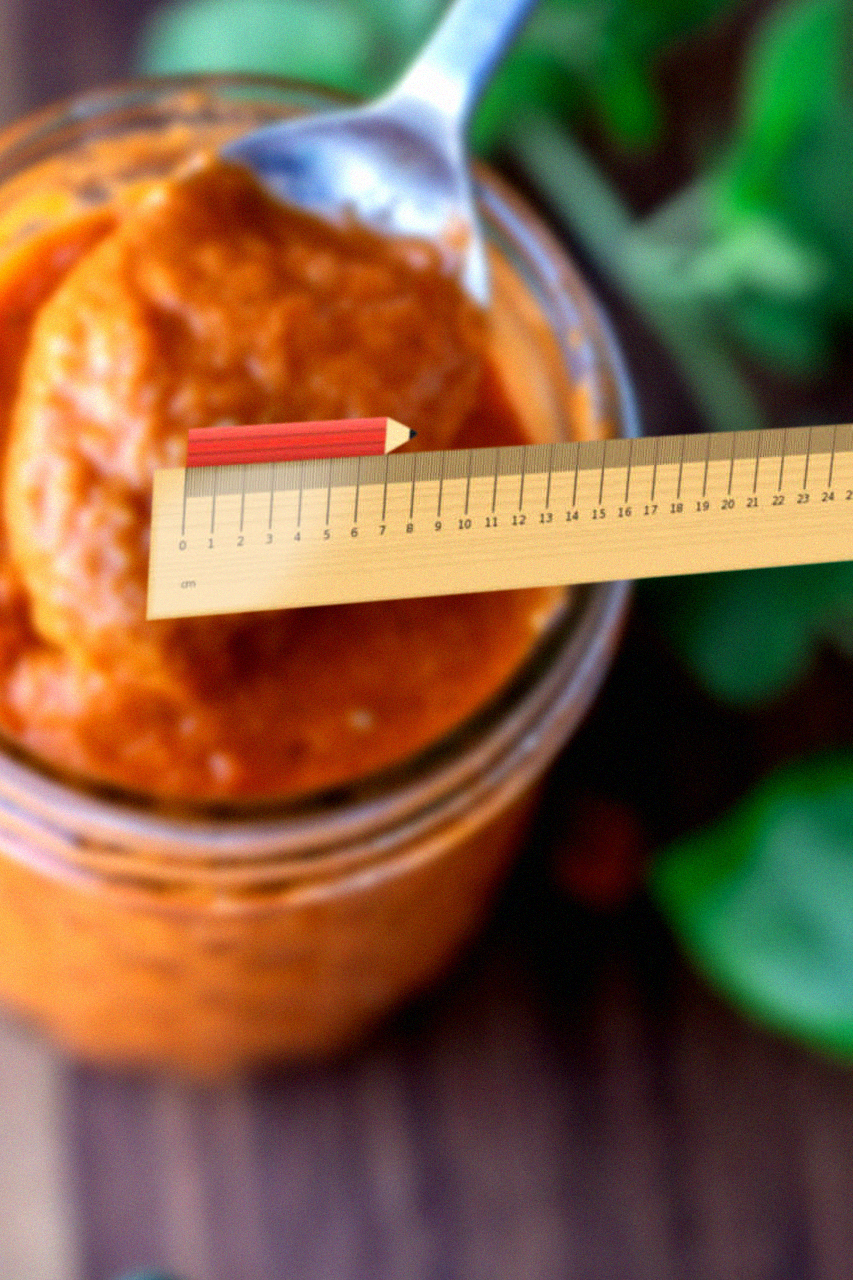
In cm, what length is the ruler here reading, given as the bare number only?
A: 8
